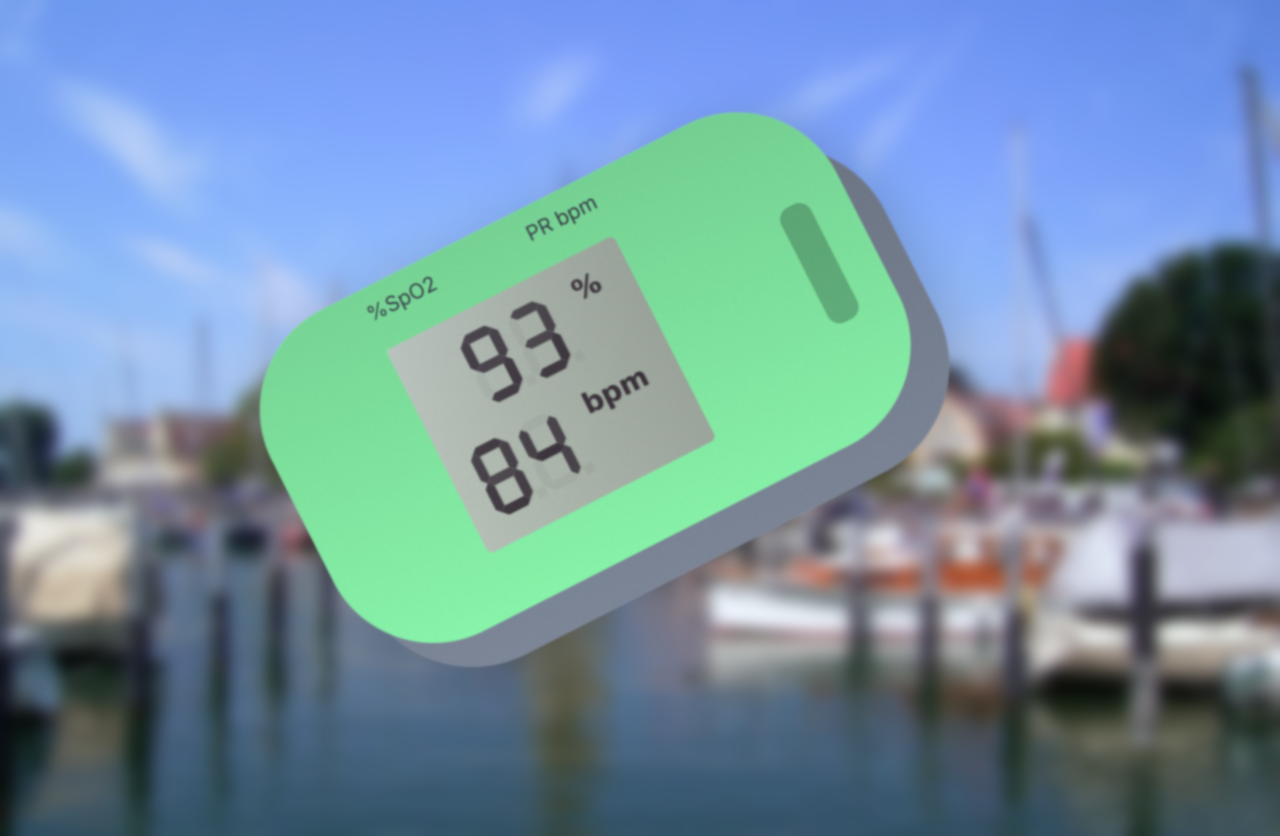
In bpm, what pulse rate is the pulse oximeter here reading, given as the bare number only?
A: 84
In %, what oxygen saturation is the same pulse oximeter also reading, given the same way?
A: 93
